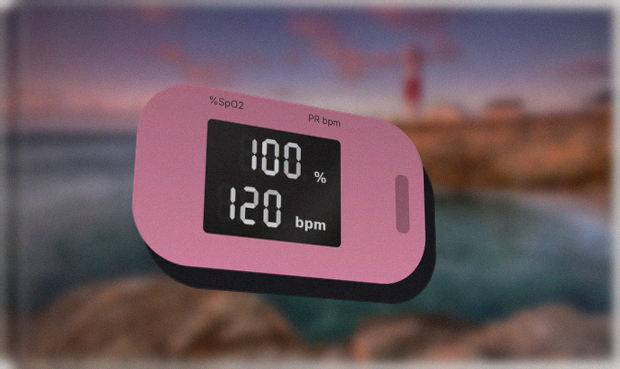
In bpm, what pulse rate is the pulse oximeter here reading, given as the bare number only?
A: 120
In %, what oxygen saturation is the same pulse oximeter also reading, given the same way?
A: 100
